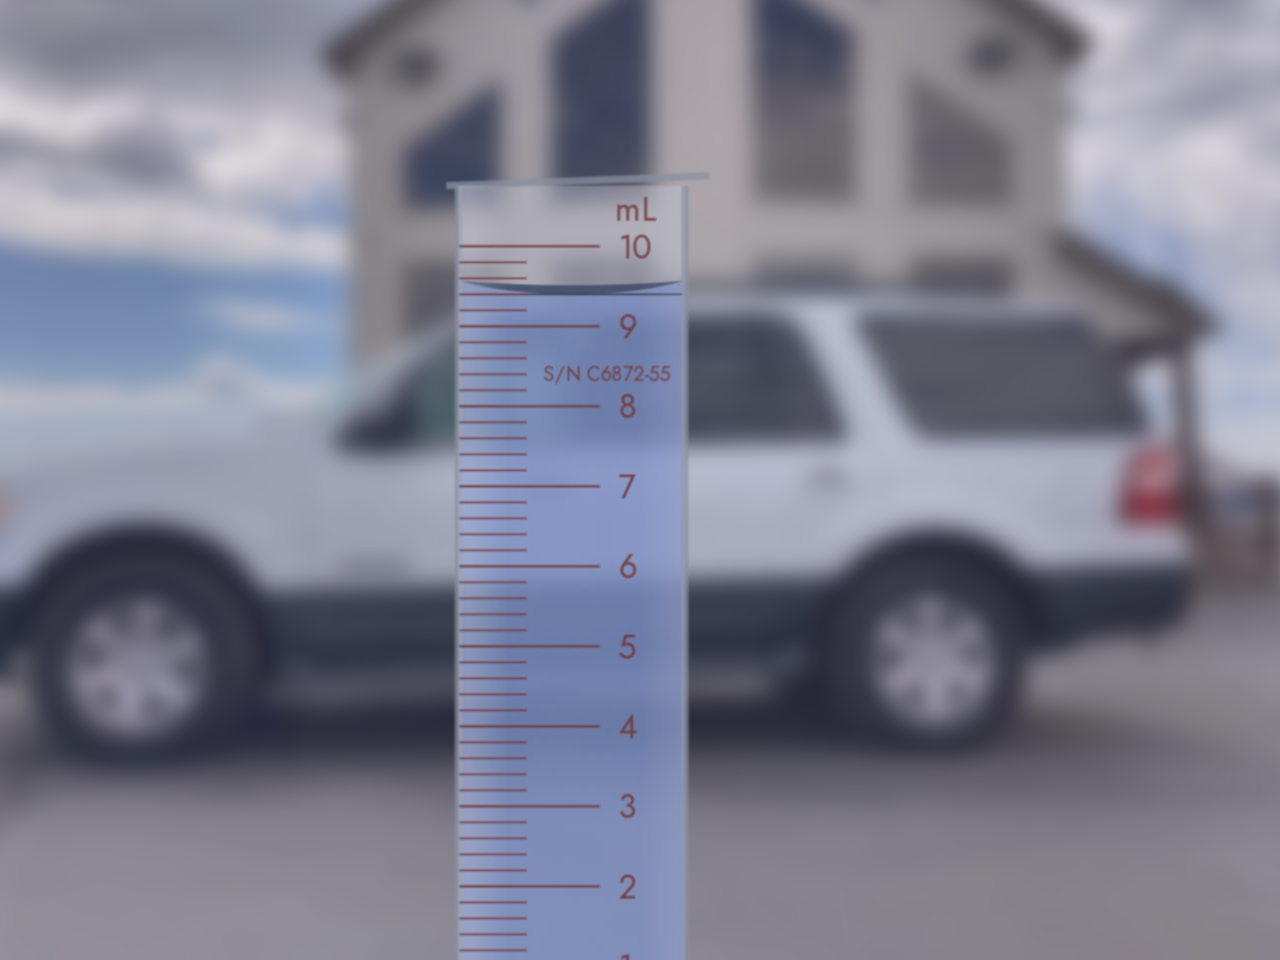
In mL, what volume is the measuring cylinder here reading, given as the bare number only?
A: 9.4
